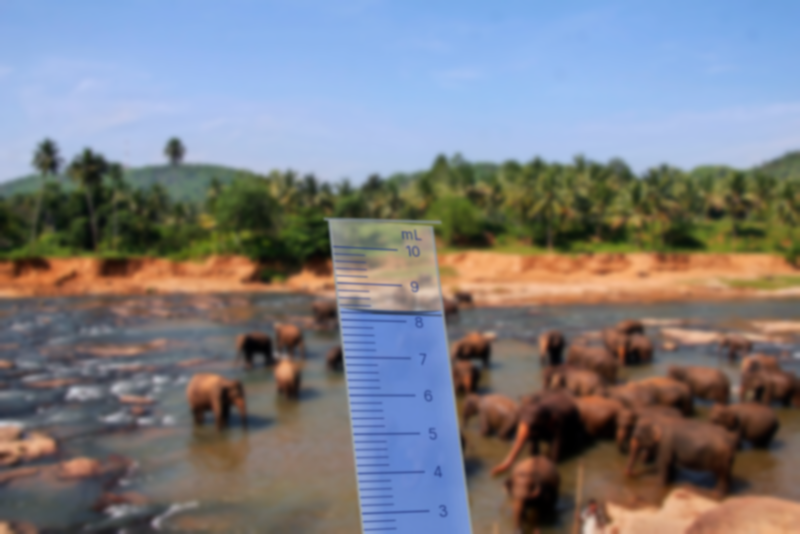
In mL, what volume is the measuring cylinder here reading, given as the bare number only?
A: 8.2
